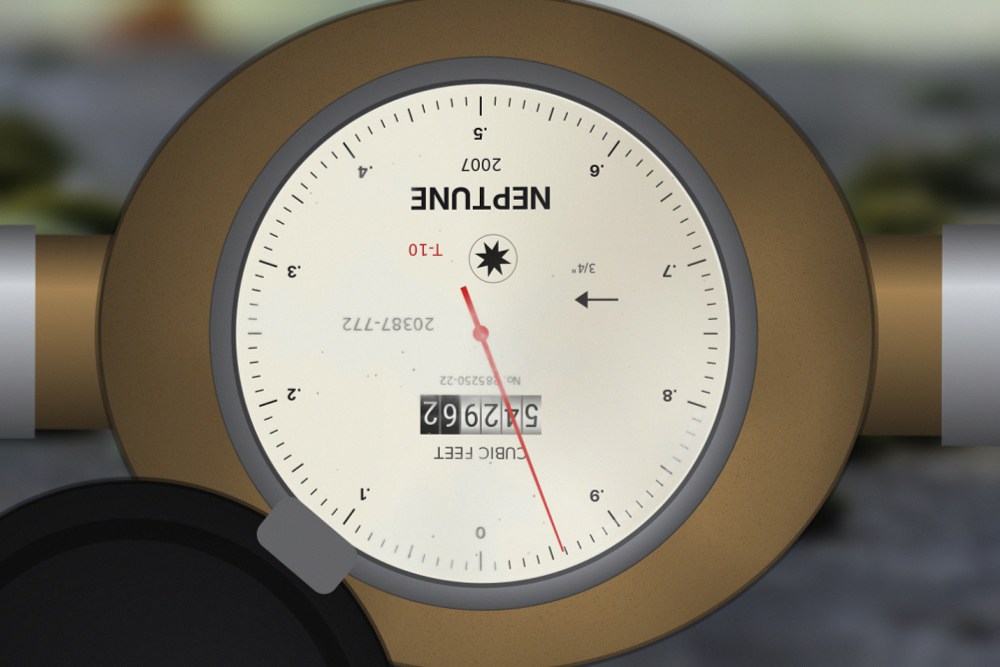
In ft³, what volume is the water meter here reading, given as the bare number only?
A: 542961.94
